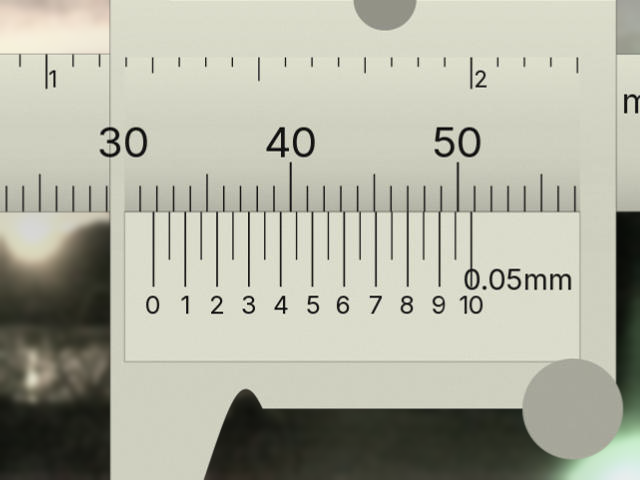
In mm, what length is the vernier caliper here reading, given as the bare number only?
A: 31.8
